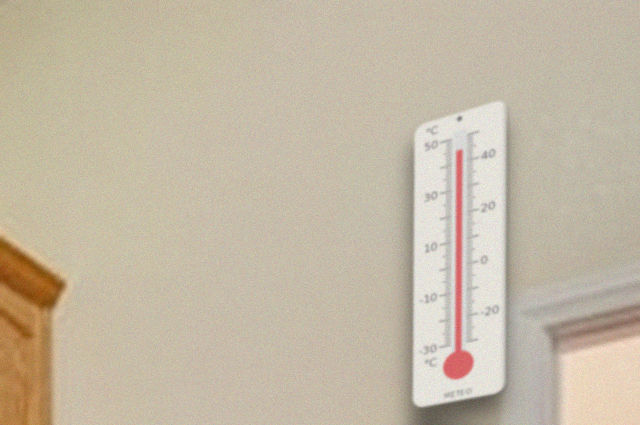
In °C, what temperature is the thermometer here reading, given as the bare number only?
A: 45
